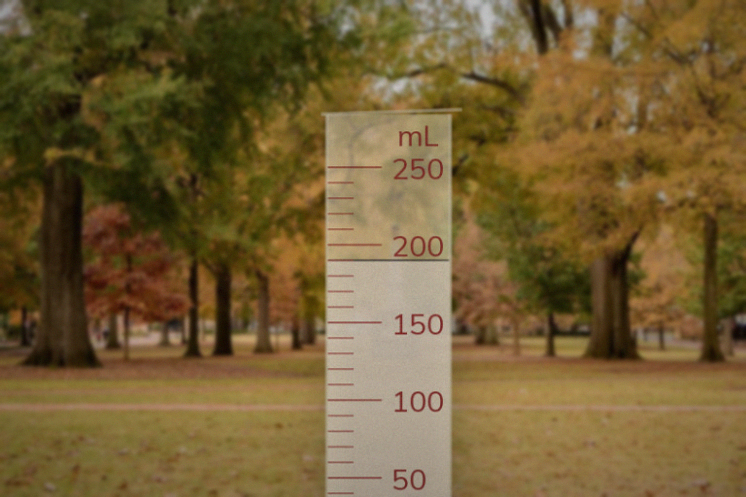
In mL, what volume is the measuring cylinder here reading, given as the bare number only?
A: 190
